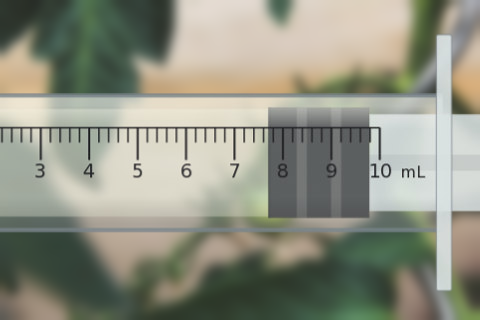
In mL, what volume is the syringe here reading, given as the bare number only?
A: 7.7
